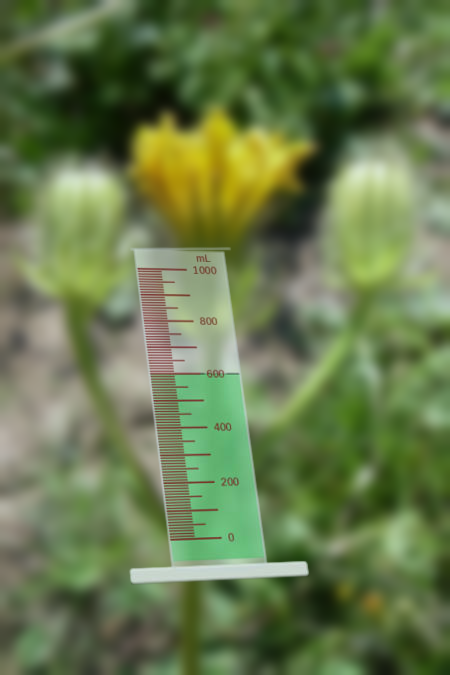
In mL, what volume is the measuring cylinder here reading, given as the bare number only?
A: 600
